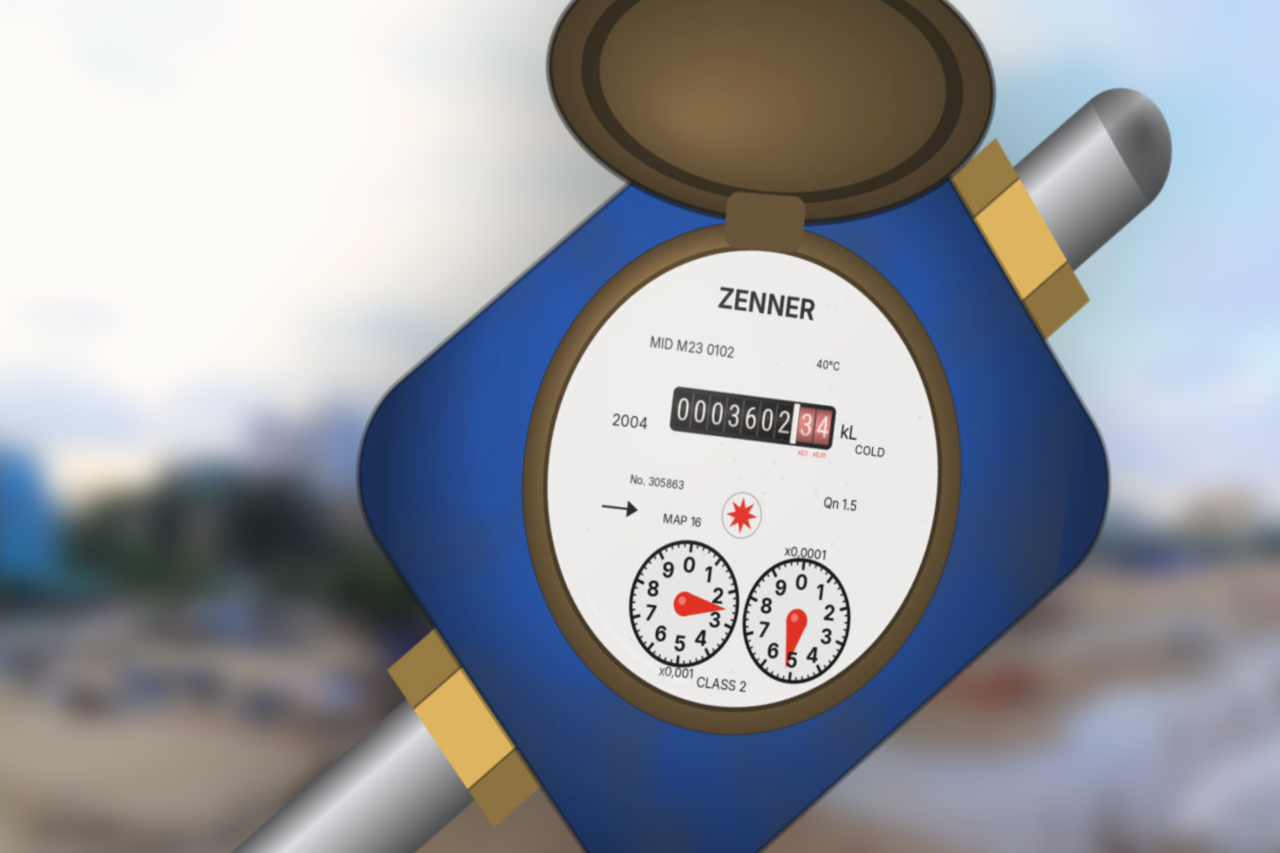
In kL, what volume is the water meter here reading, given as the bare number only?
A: 3602.3425
